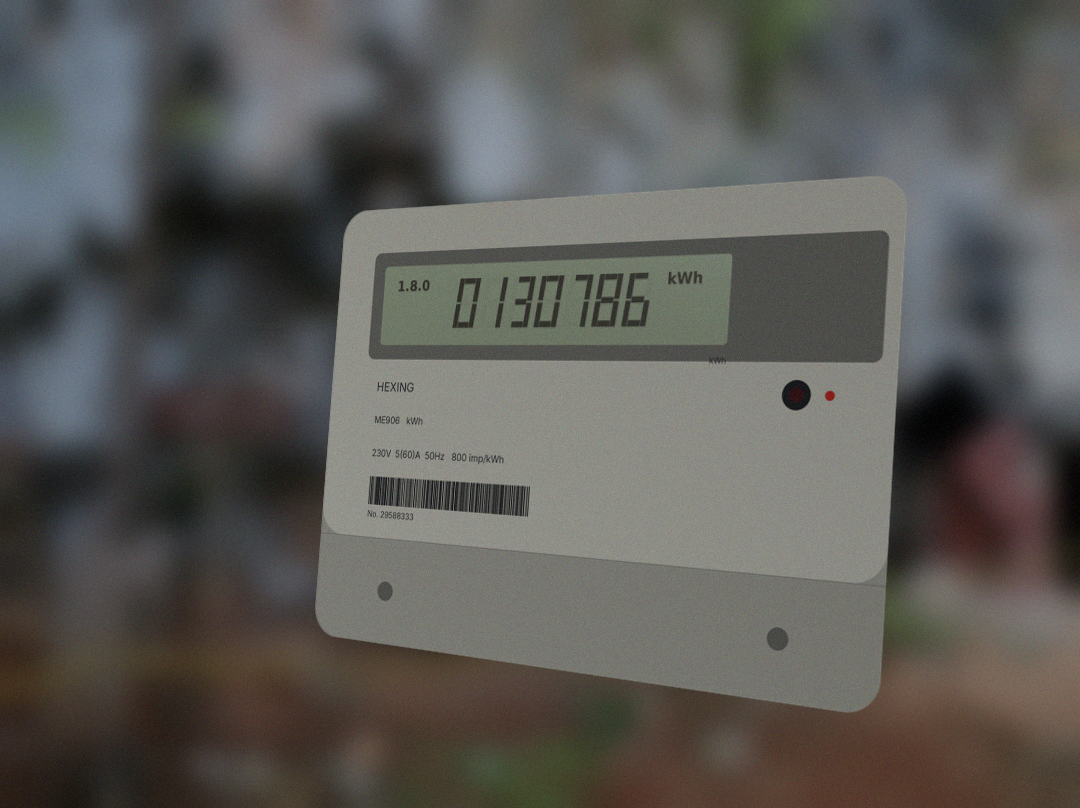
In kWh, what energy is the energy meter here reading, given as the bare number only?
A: 130786
